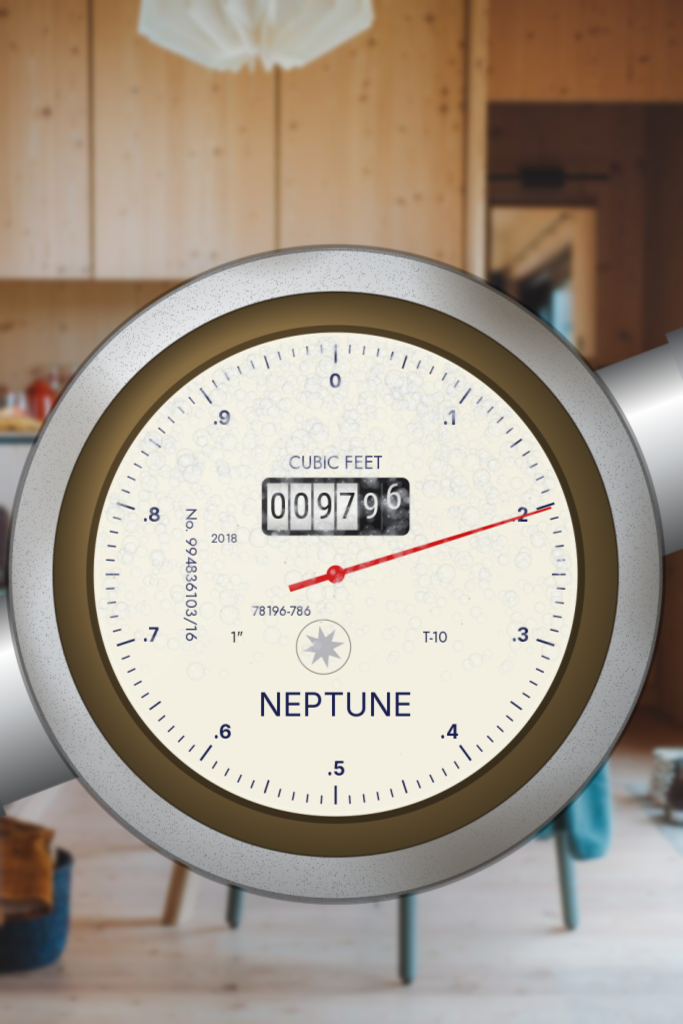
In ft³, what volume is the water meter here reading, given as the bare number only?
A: 9796.20
